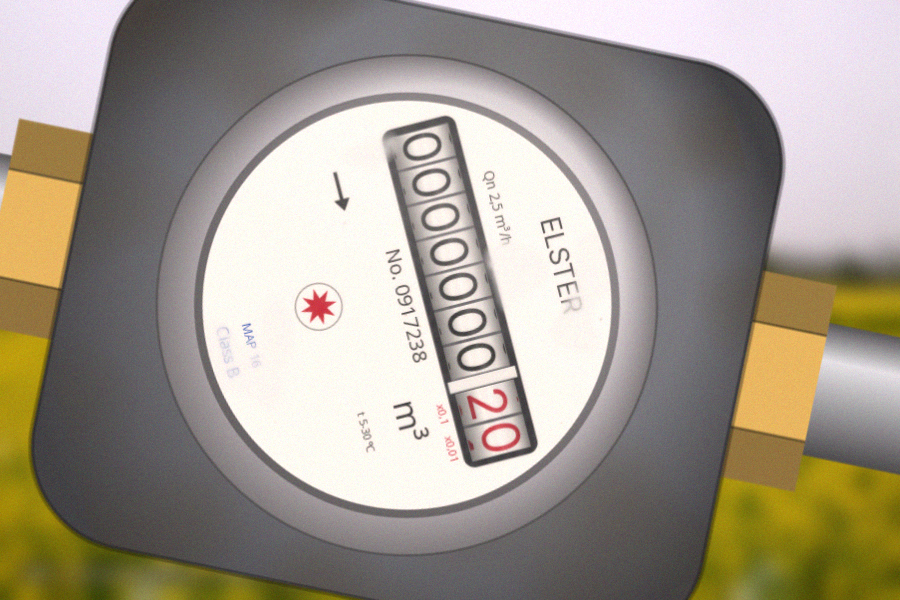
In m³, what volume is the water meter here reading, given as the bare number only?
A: 0.20
